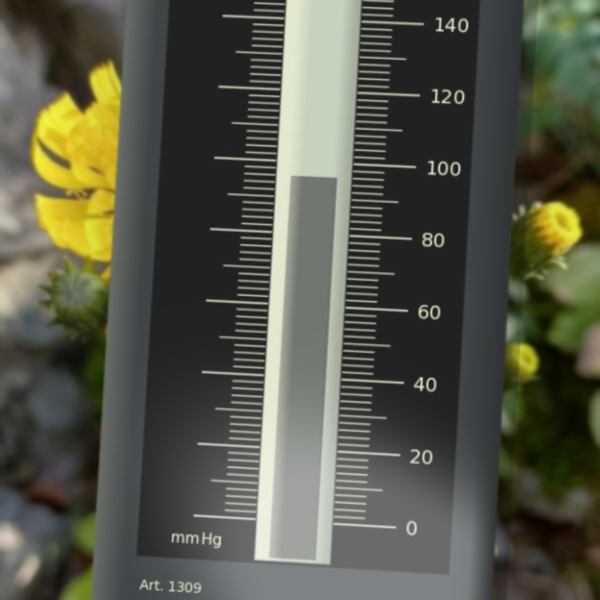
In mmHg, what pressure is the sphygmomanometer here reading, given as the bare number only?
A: 96
